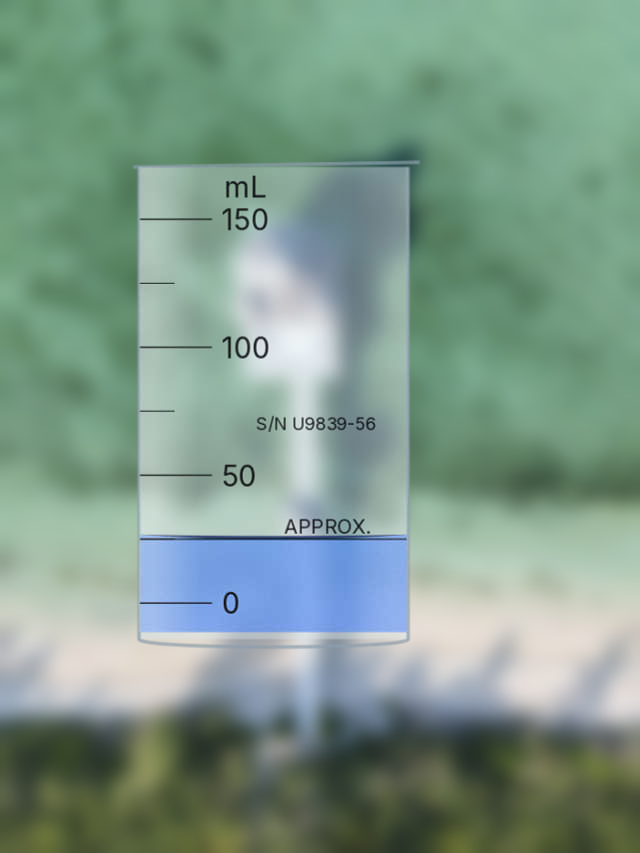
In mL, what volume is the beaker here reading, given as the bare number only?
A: 25
